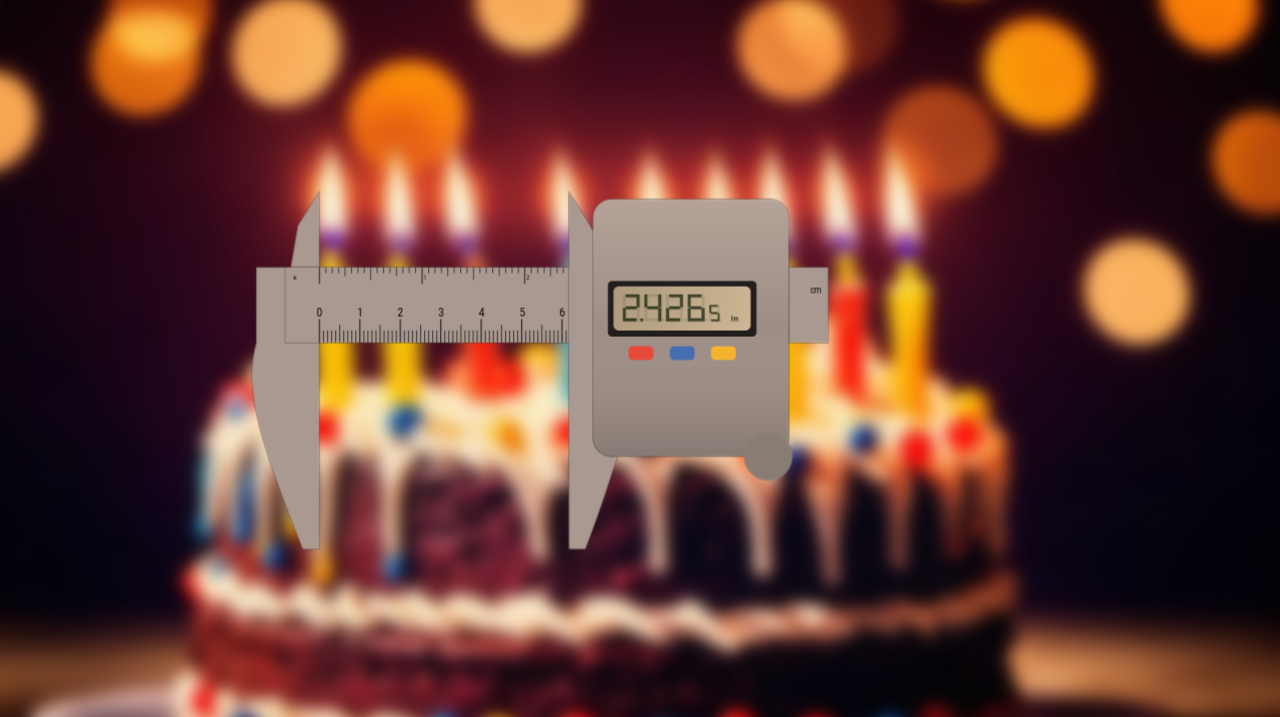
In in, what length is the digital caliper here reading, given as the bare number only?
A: 2.4265
